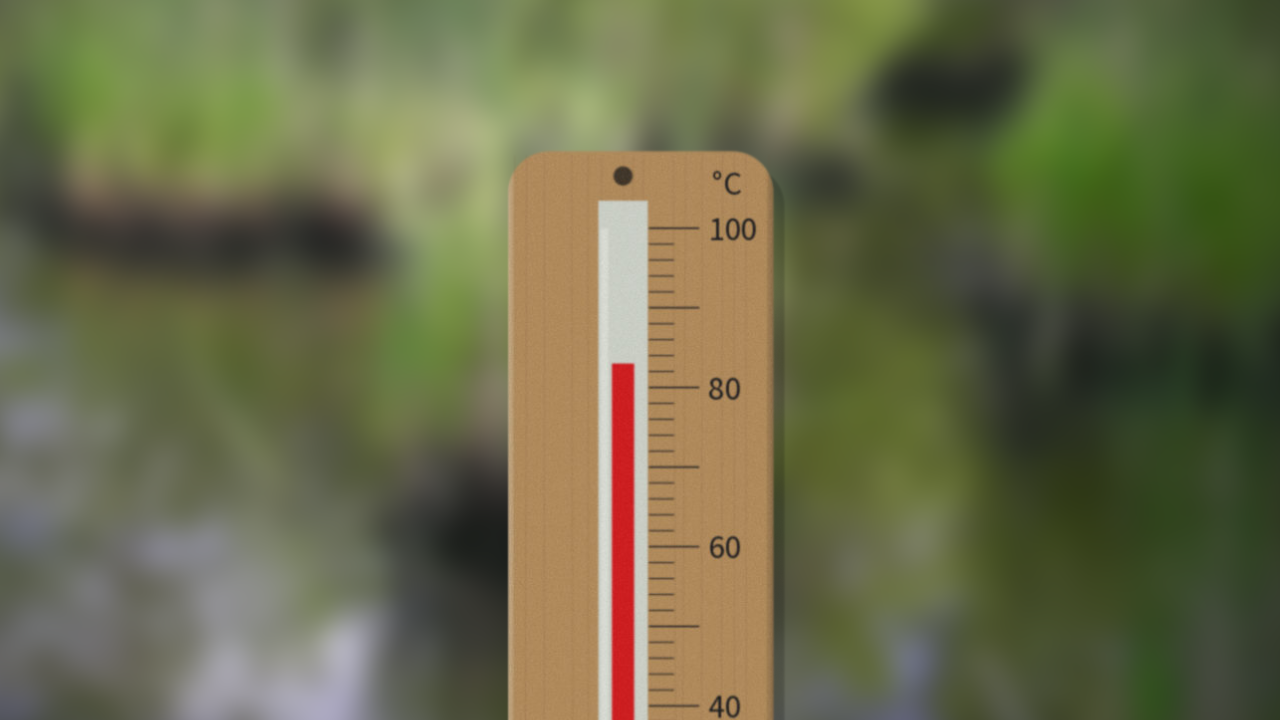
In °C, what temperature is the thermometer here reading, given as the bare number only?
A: 83
